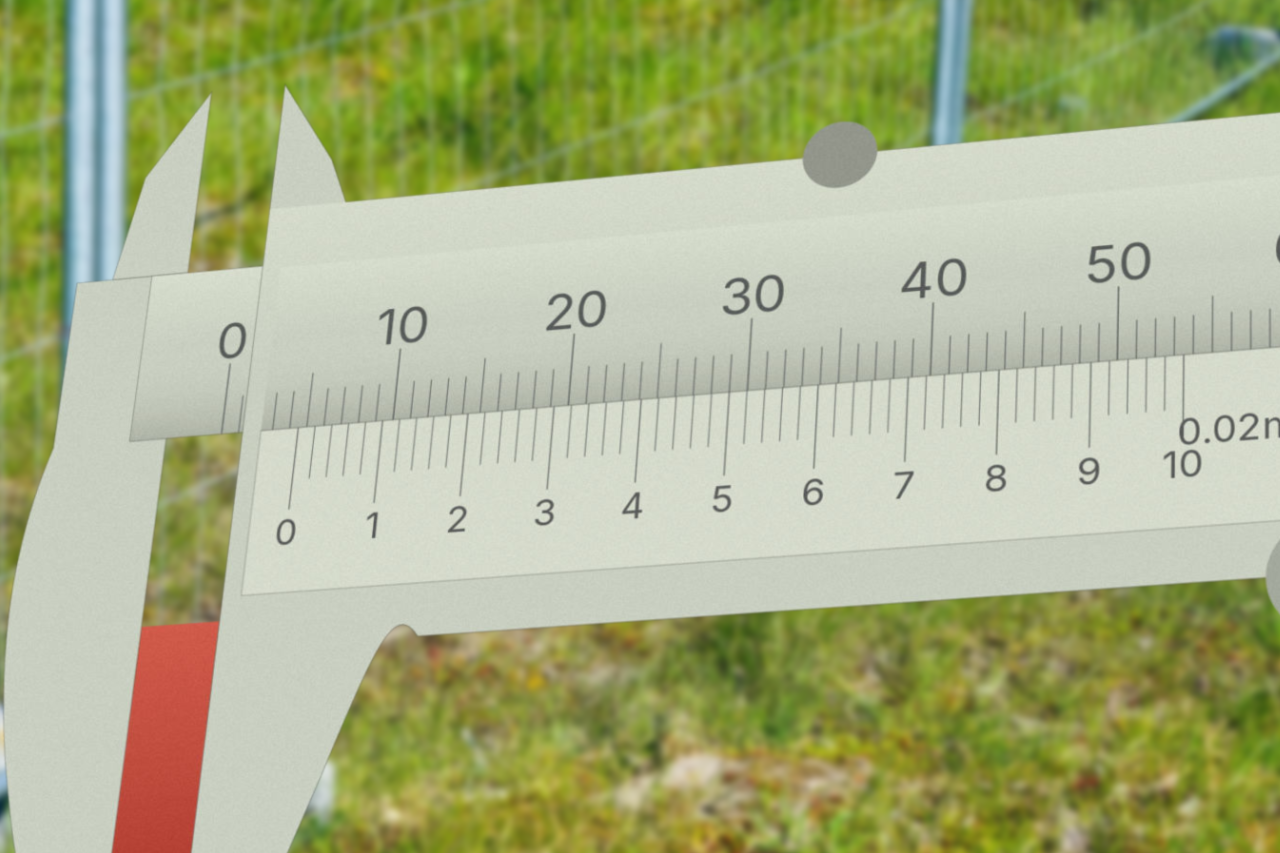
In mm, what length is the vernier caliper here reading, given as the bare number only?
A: 4.5
